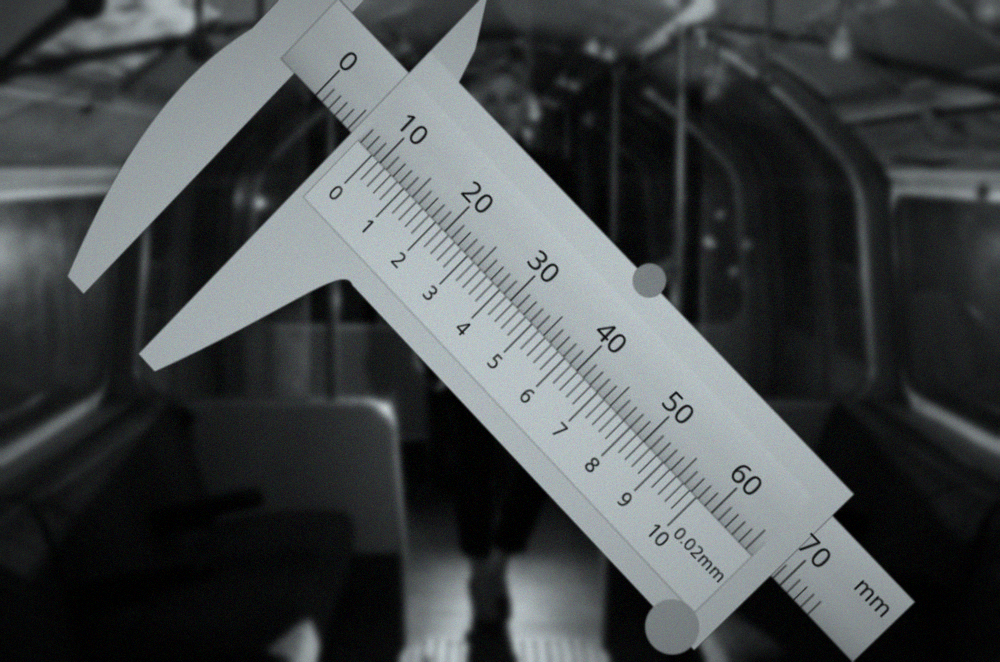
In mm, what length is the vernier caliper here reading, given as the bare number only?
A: 8.8
